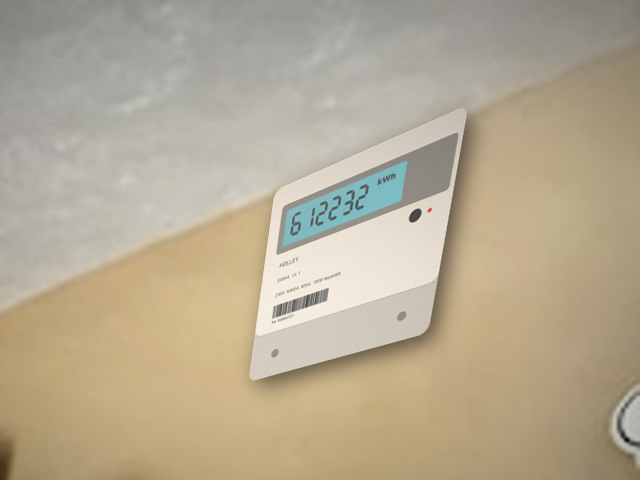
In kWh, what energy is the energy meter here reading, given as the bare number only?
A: 612232
